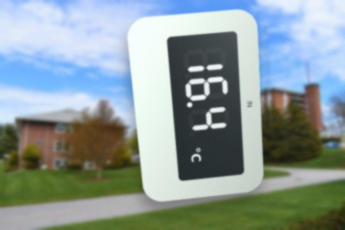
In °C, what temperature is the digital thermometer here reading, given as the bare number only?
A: 16.4
